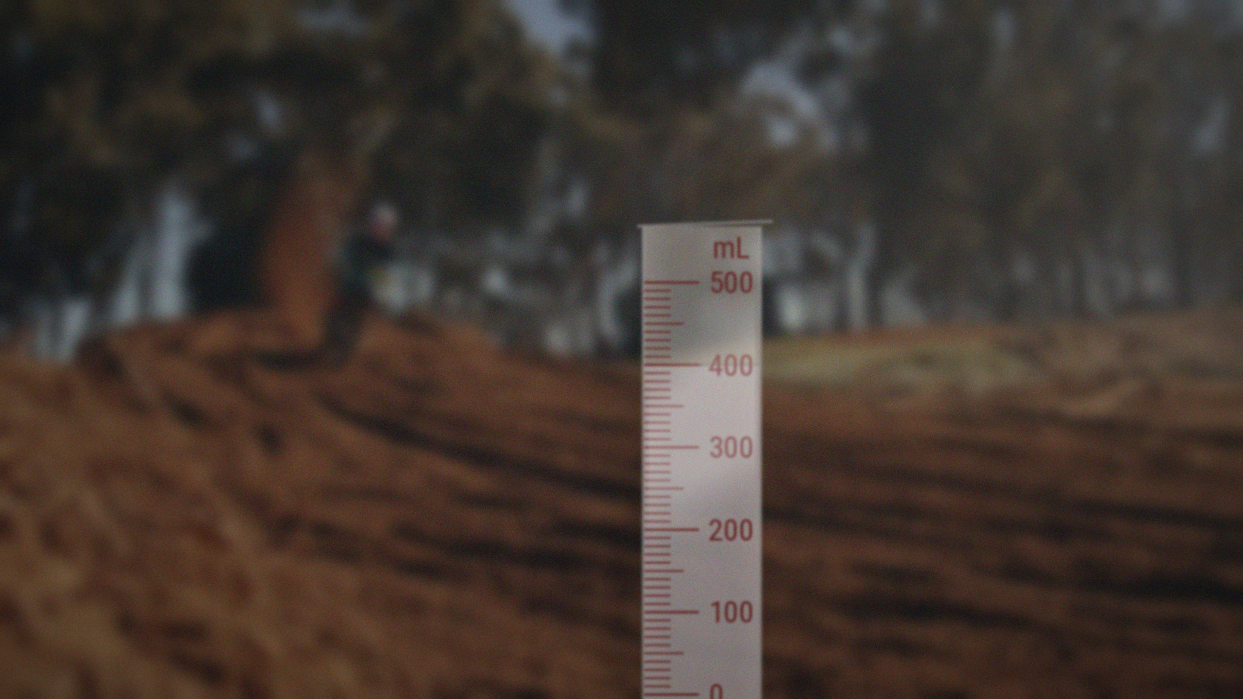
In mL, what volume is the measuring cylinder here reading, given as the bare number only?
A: 400
